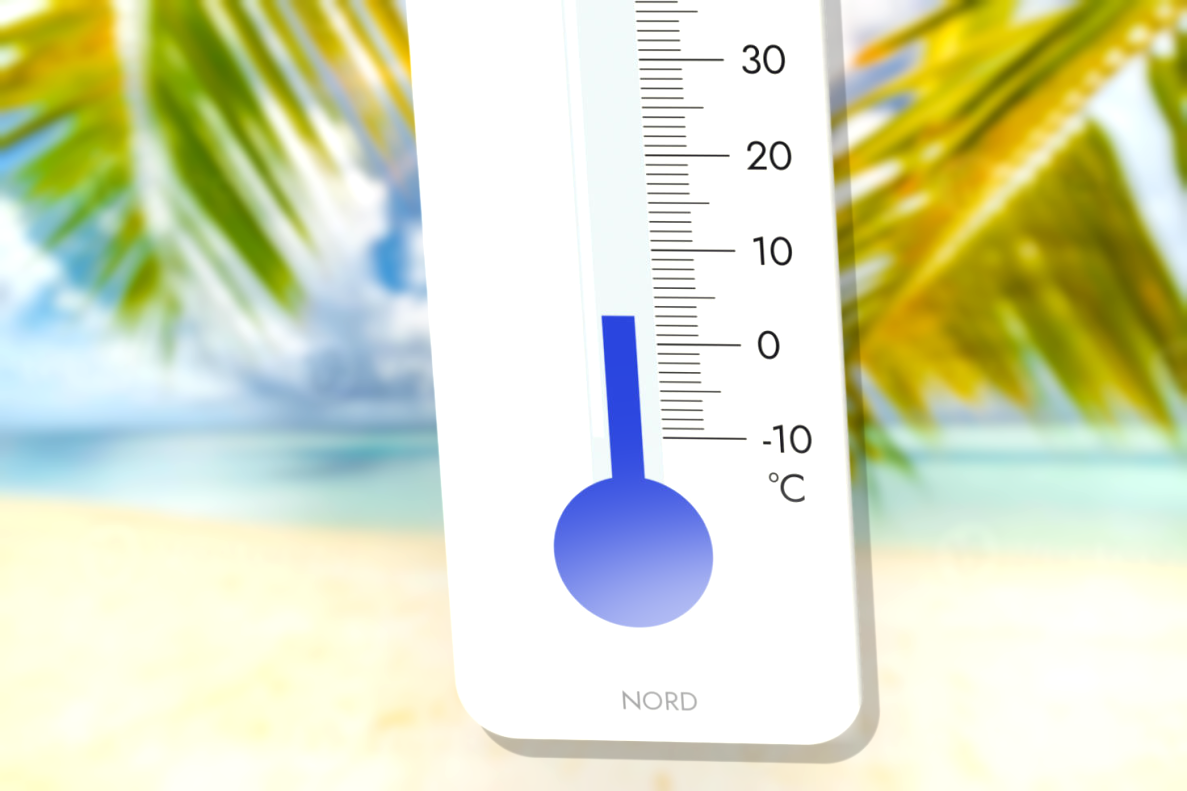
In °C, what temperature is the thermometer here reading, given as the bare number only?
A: 3
